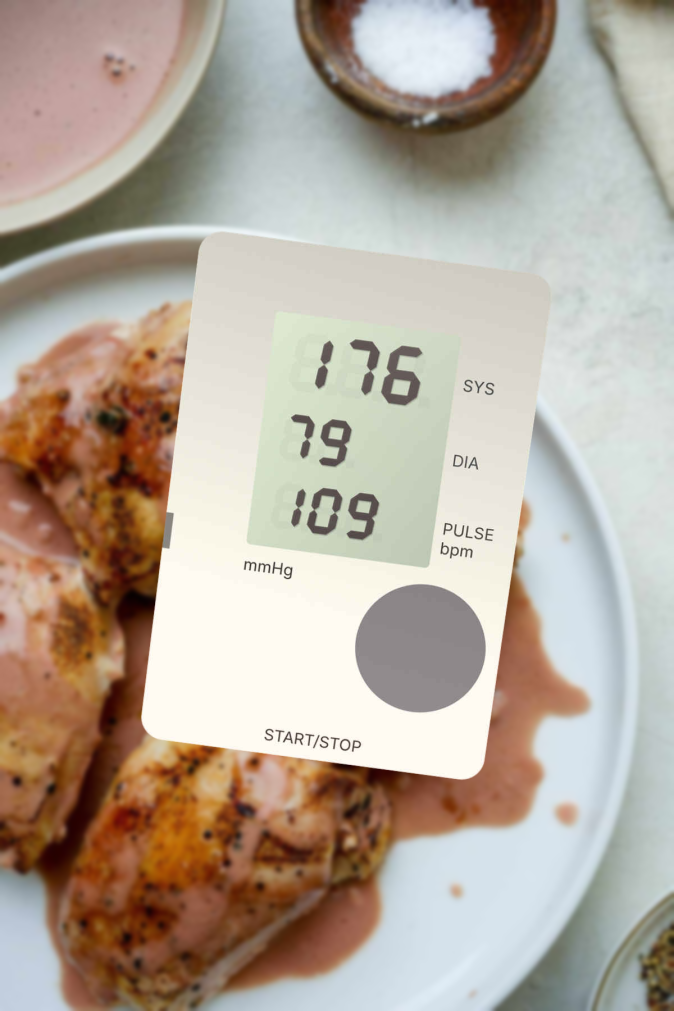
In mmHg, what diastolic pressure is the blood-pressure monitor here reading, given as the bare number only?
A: 79
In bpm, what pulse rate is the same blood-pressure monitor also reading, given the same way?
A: 109
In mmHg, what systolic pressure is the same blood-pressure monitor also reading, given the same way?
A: 176
